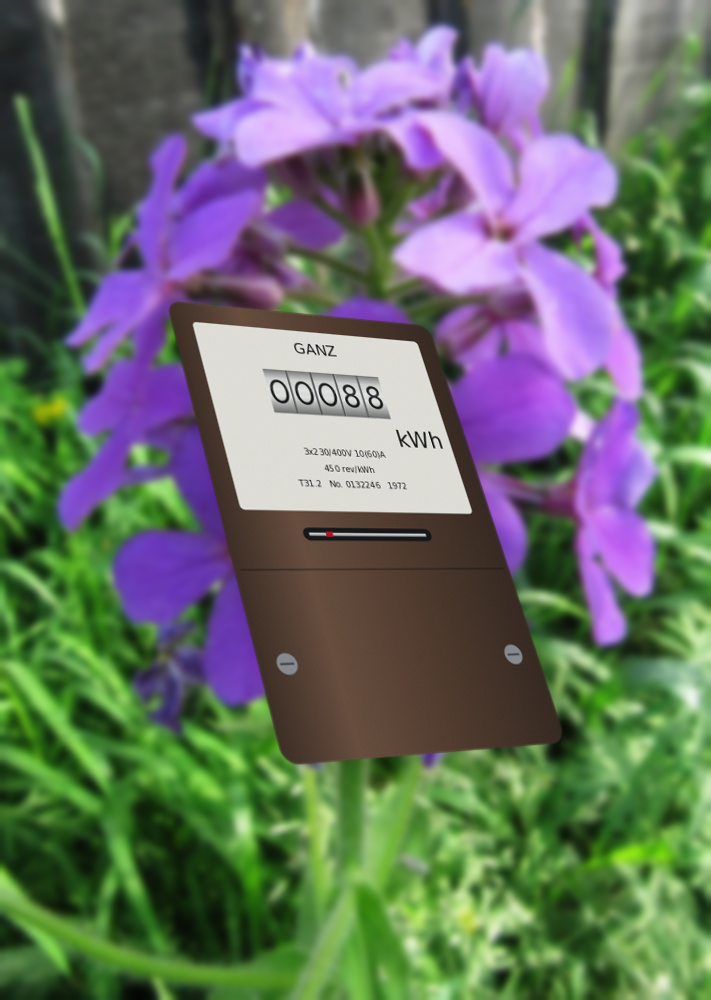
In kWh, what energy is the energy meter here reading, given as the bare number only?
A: 88
